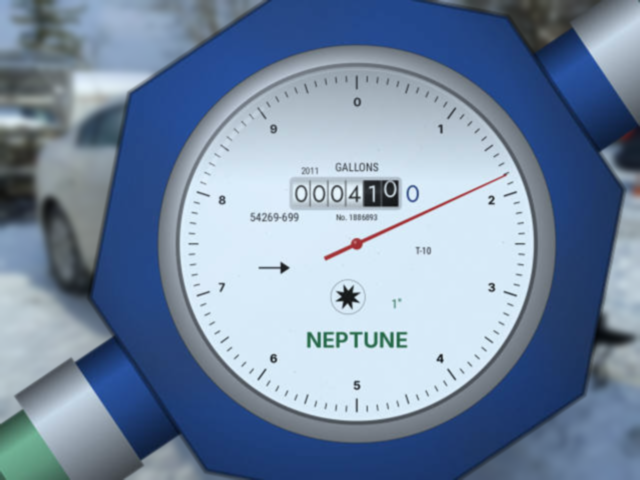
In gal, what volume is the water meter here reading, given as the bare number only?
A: 4101.8
